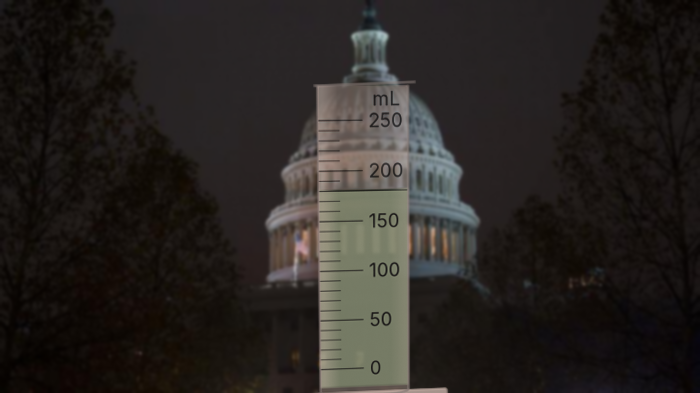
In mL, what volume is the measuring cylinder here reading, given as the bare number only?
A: 180
